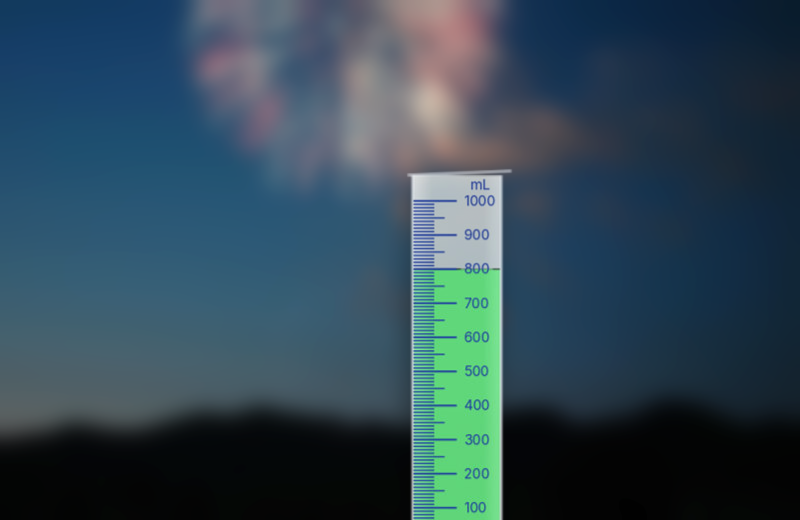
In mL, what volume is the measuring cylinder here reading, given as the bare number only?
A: 800
